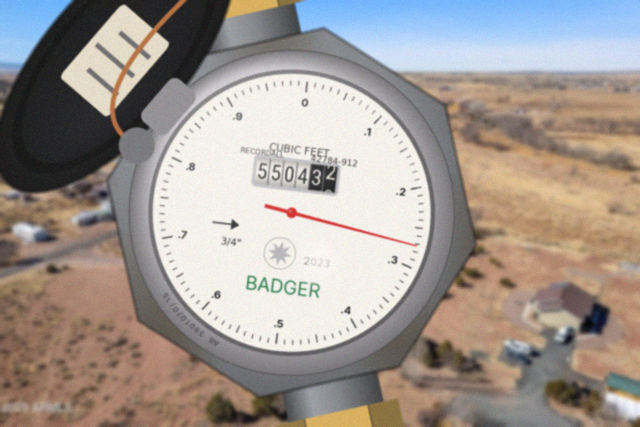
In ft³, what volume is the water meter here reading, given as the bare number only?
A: 550432.27
